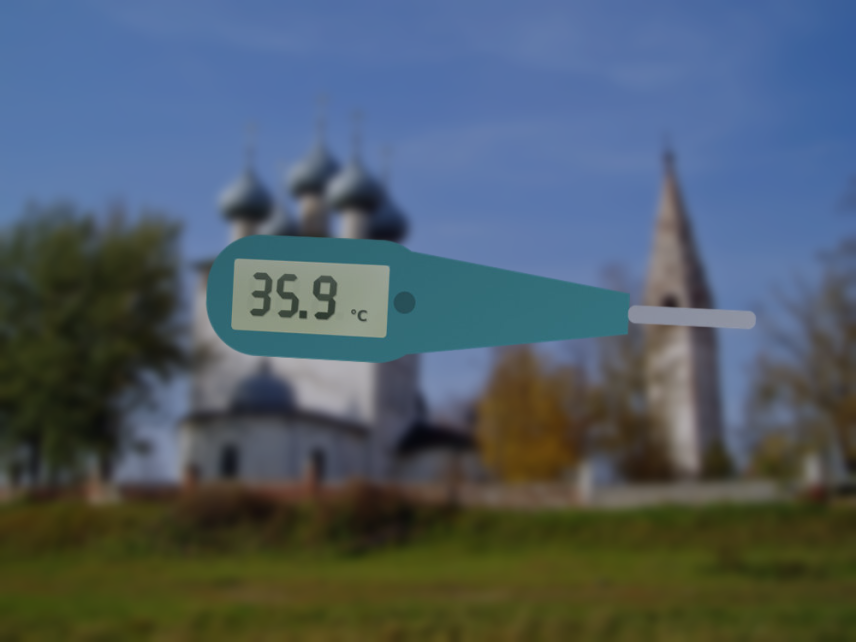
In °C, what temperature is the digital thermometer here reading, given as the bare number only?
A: 35.9
